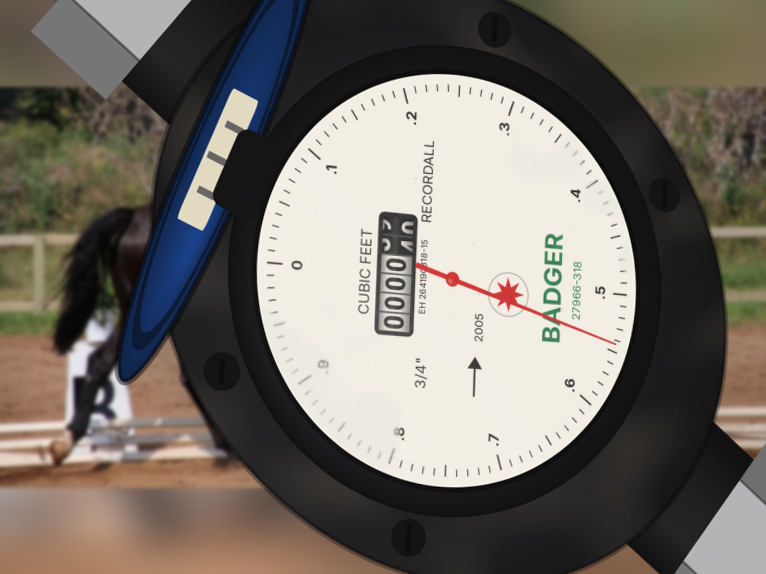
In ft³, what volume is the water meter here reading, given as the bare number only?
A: 39.54
